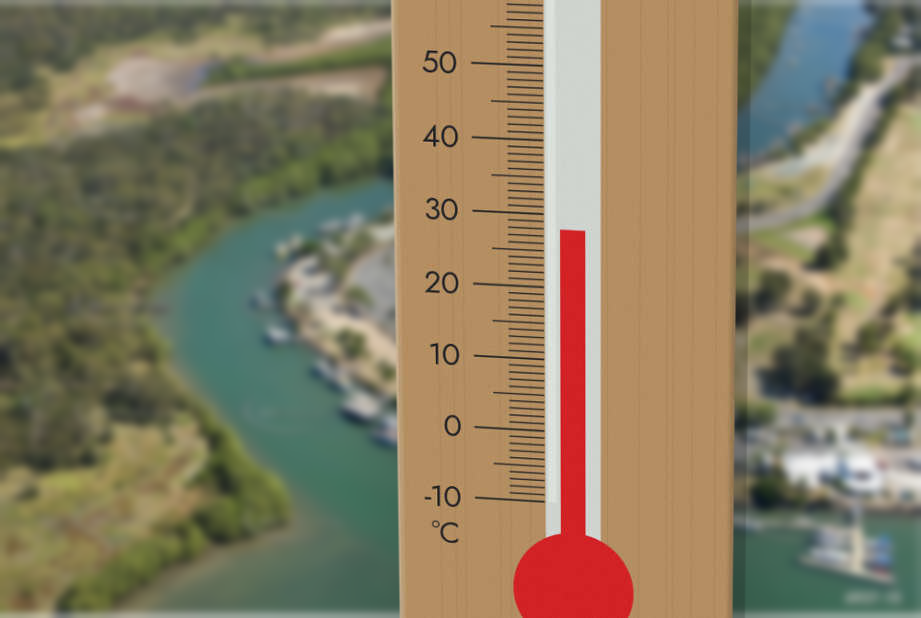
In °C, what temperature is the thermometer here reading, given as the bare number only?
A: 28
